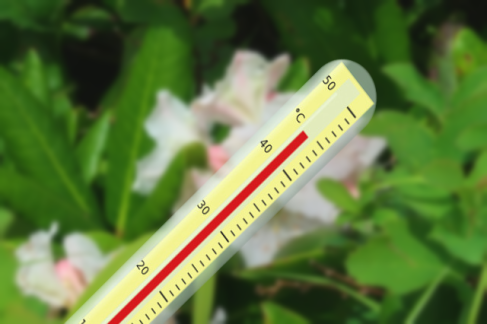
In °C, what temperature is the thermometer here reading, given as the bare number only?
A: 44.5
